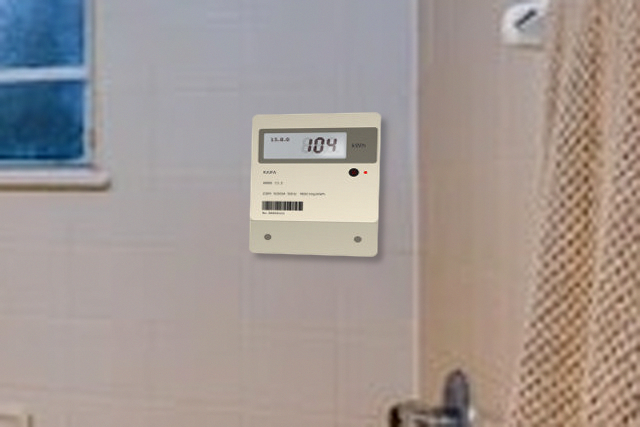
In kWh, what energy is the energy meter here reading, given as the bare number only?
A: 104
